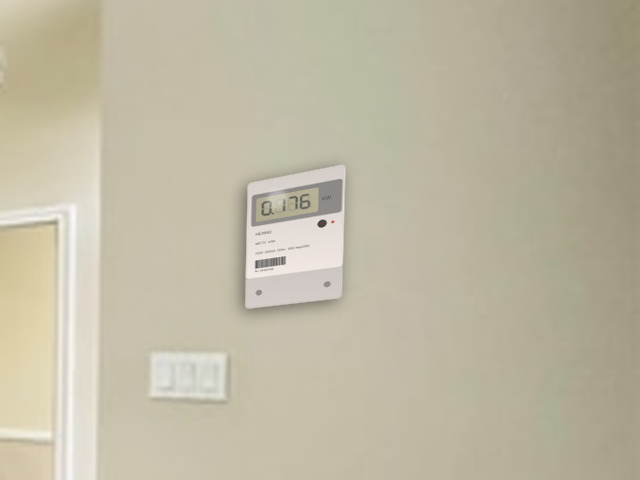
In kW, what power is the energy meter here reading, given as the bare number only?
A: 0.176
